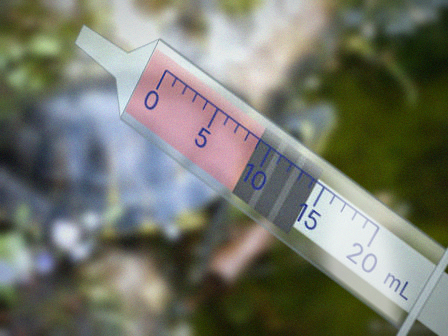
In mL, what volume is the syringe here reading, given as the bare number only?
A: 9
